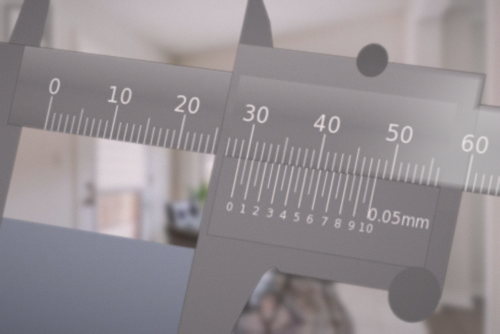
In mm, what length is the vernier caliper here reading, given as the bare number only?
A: 29.0
